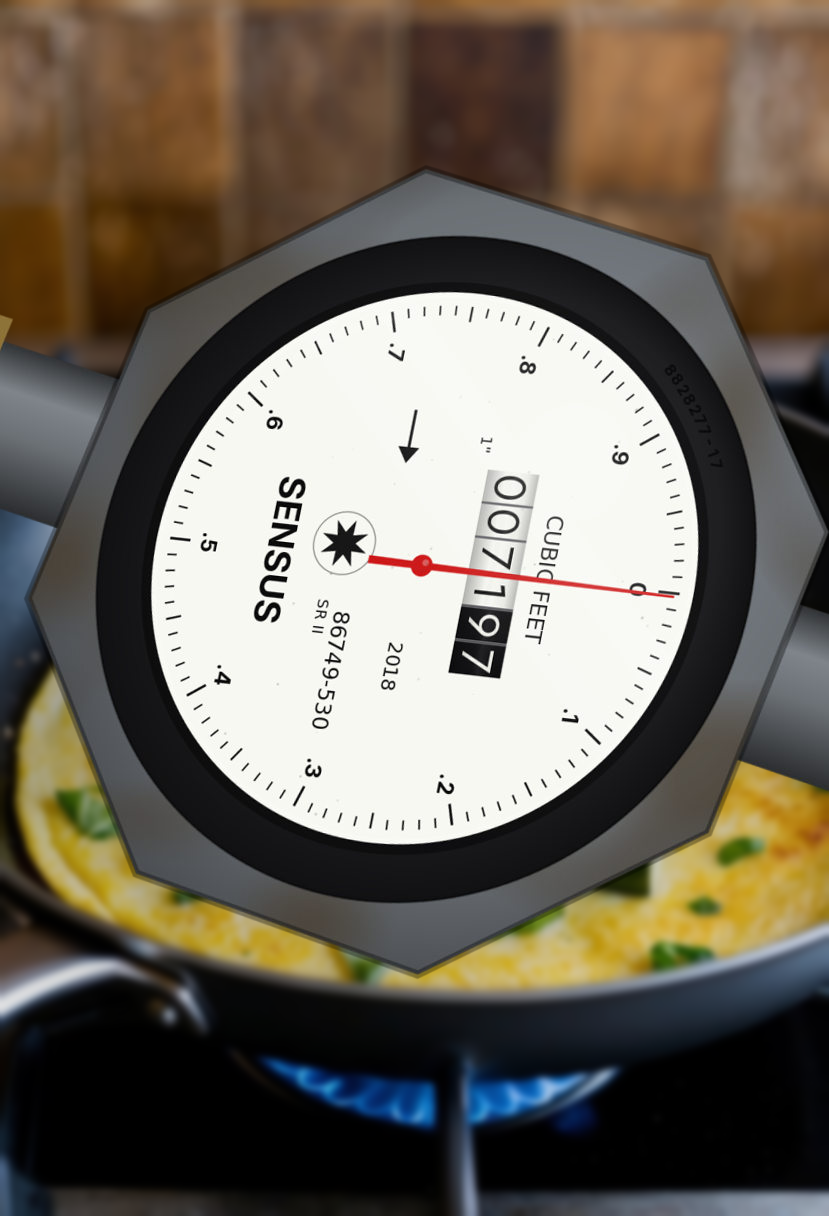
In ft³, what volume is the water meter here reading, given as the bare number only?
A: 7197.00
